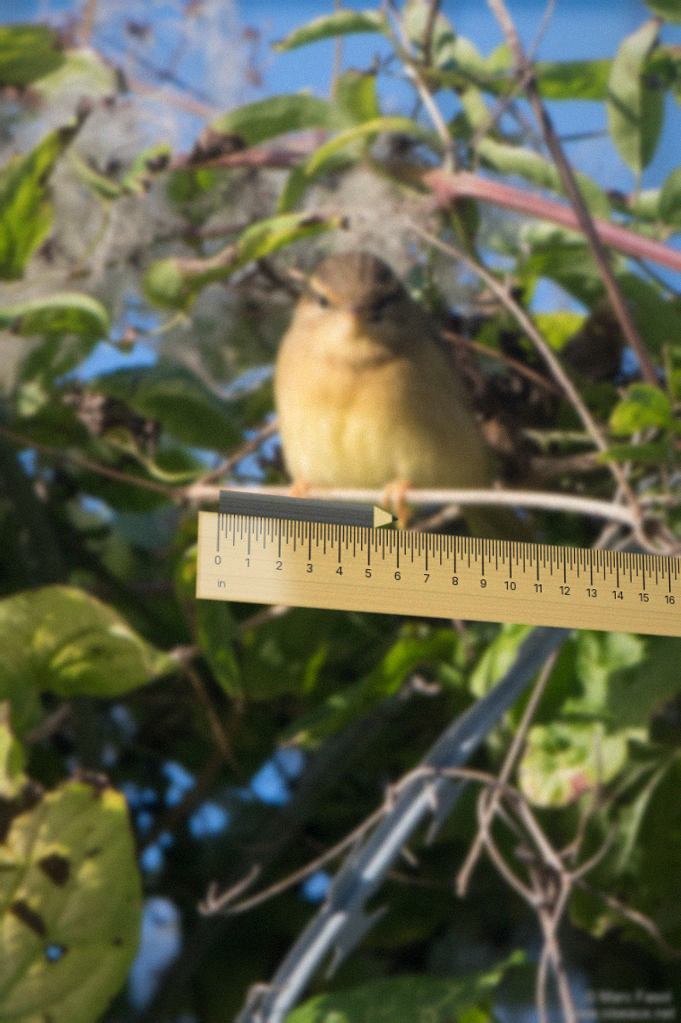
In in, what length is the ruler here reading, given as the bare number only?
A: 6
